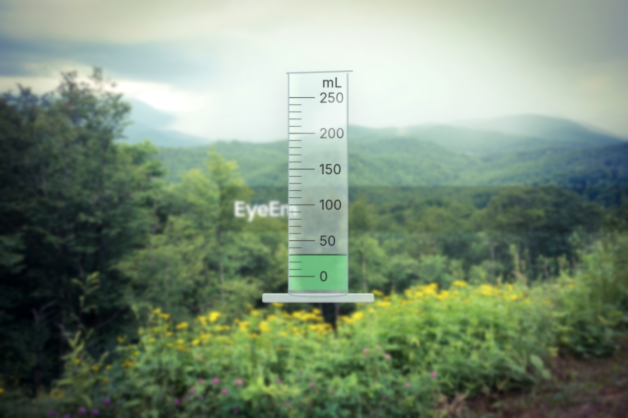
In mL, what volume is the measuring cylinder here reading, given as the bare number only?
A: 30
